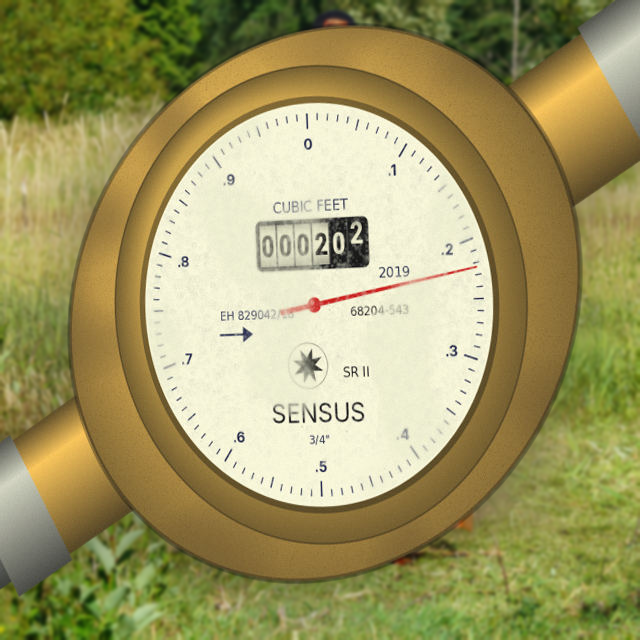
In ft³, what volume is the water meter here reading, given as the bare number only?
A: 202.22
